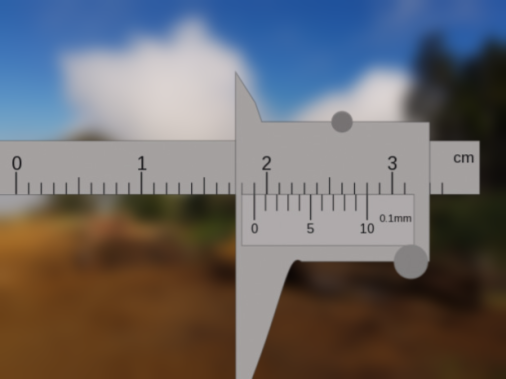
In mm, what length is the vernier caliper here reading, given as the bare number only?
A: 19.0
